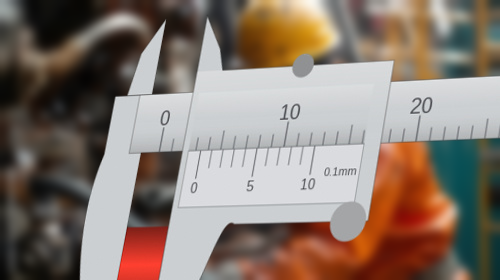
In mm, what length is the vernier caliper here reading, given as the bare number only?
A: 3.4
